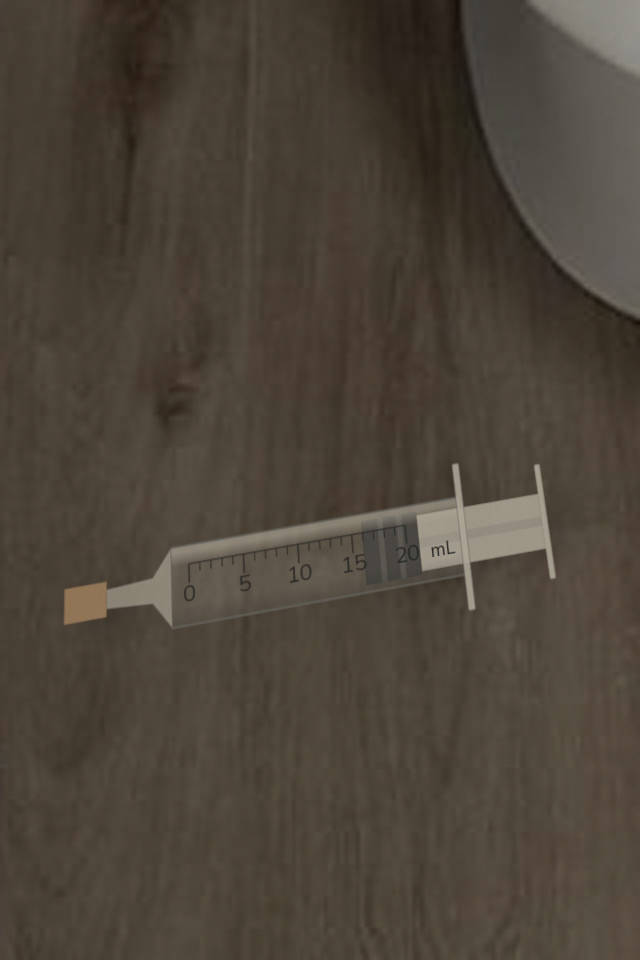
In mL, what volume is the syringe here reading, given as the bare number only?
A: 16
